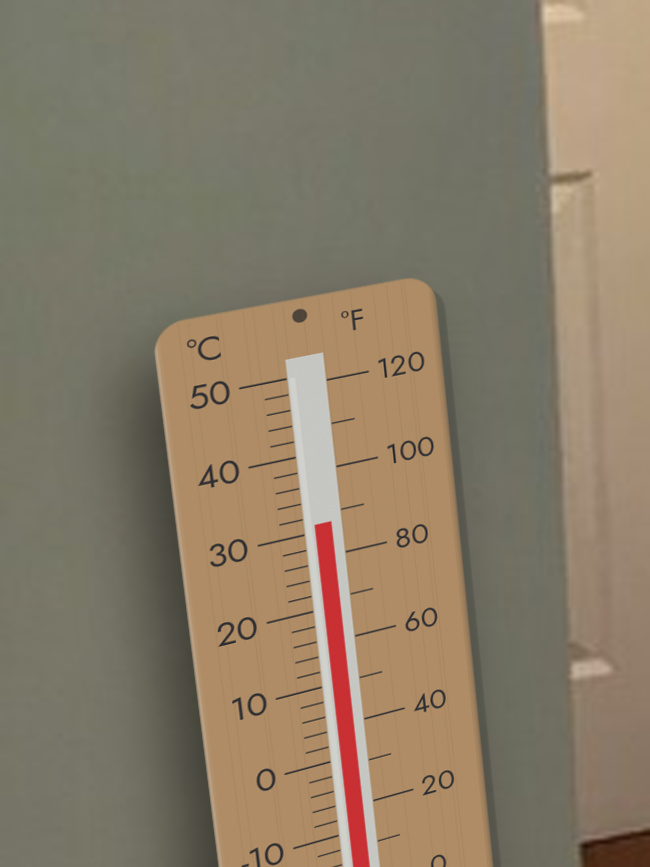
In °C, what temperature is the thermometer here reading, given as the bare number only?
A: 31
